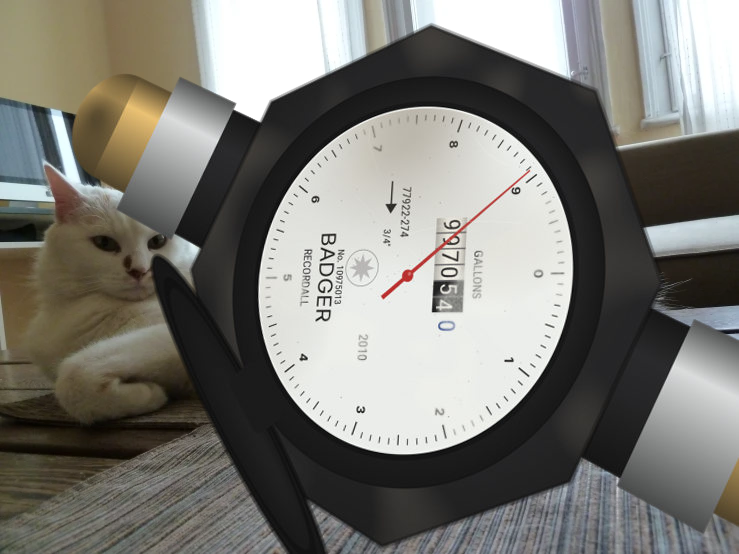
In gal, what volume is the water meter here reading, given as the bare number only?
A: 9970538.9
